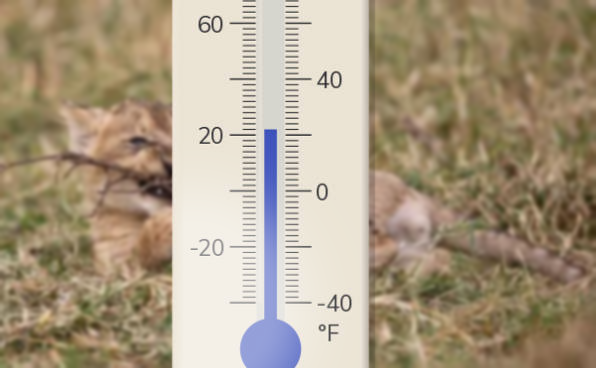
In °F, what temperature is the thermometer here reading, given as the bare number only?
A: 22
